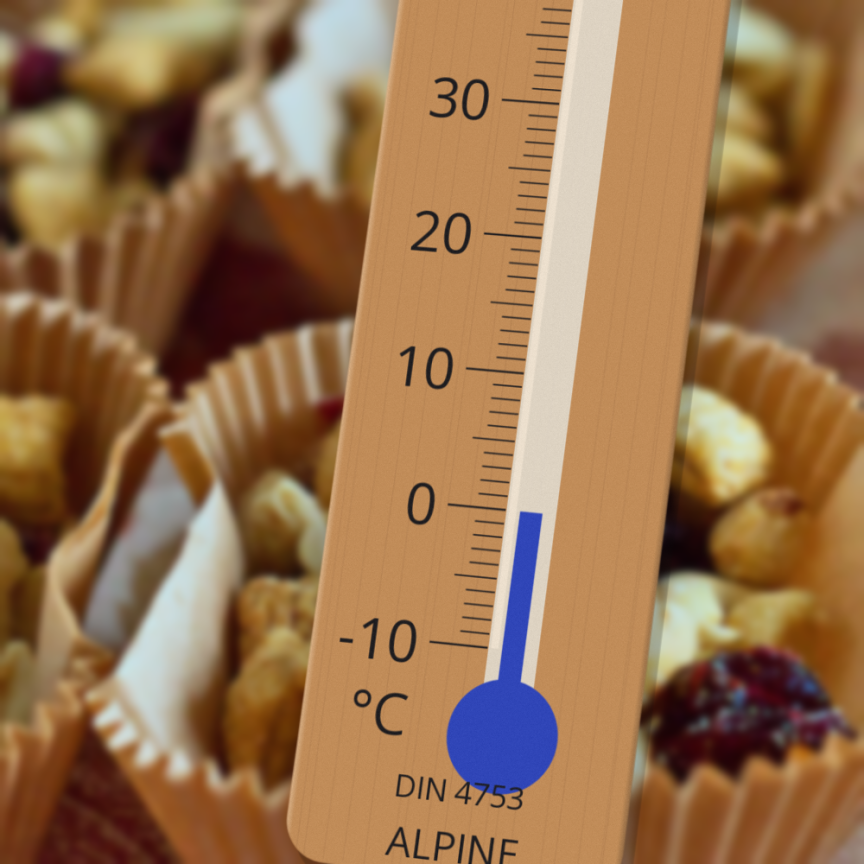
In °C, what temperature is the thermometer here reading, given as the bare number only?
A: 0
